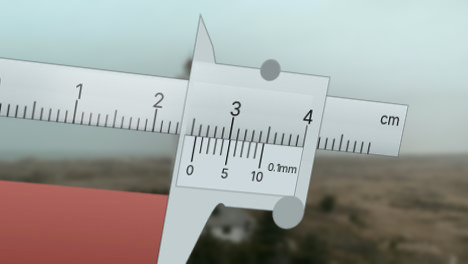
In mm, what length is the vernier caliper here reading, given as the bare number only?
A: 25.6
